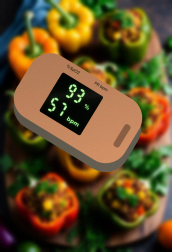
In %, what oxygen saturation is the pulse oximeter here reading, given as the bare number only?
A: 93
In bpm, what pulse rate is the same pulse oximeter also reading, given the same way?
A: 57
